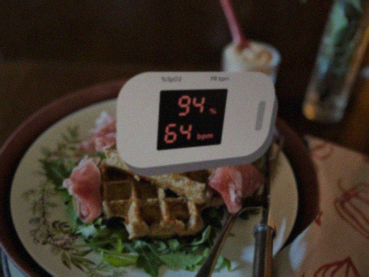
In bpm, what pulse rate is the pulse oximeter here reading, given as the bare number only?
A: 64
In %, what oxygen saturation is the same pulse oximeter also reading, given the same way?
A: 94
